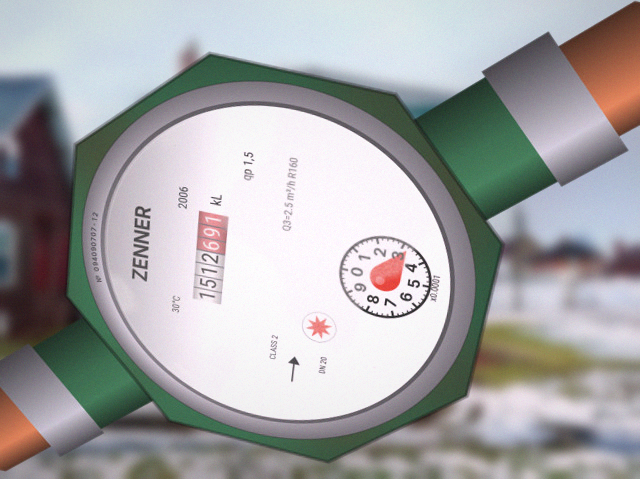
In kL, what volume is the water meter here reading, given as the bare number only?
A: 1512.6913
